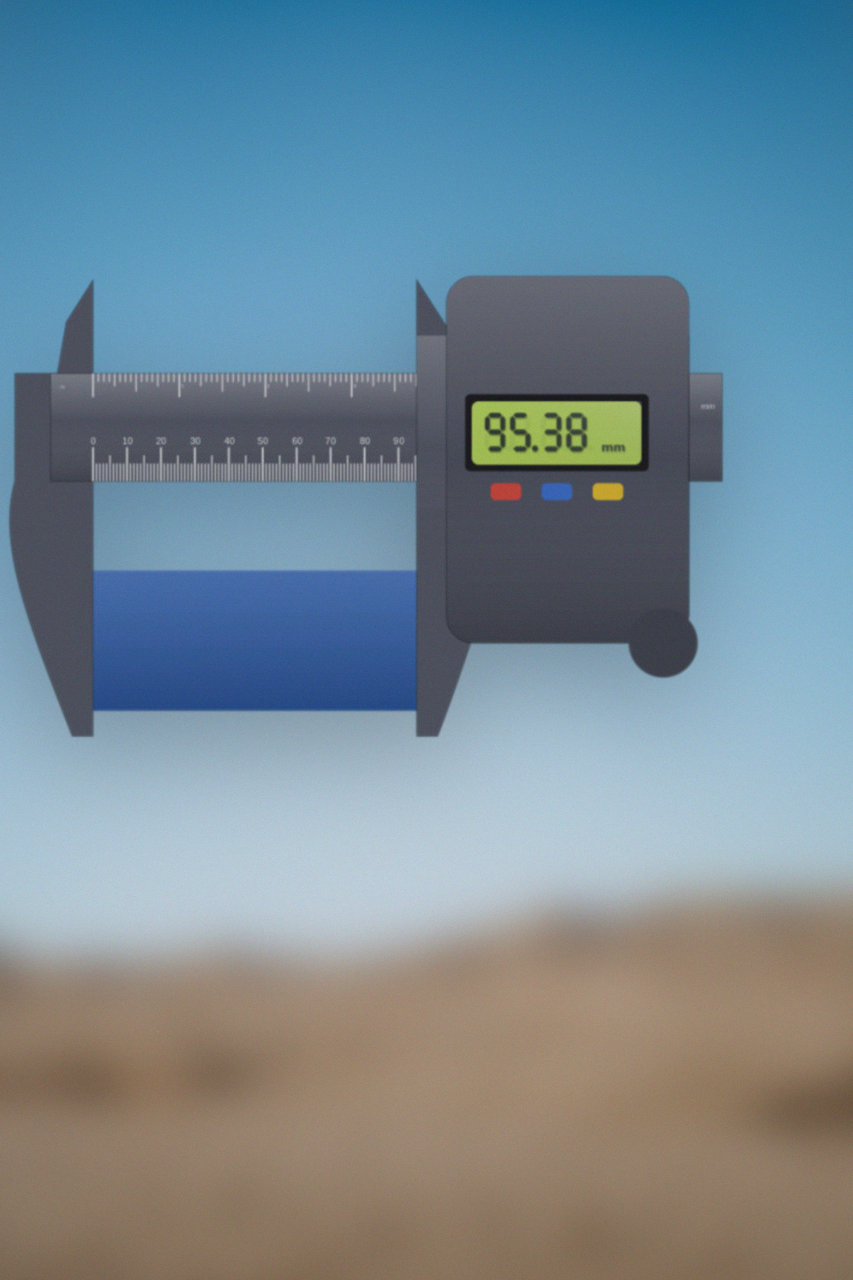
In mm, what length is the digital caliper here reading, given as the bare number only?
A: 95.38
